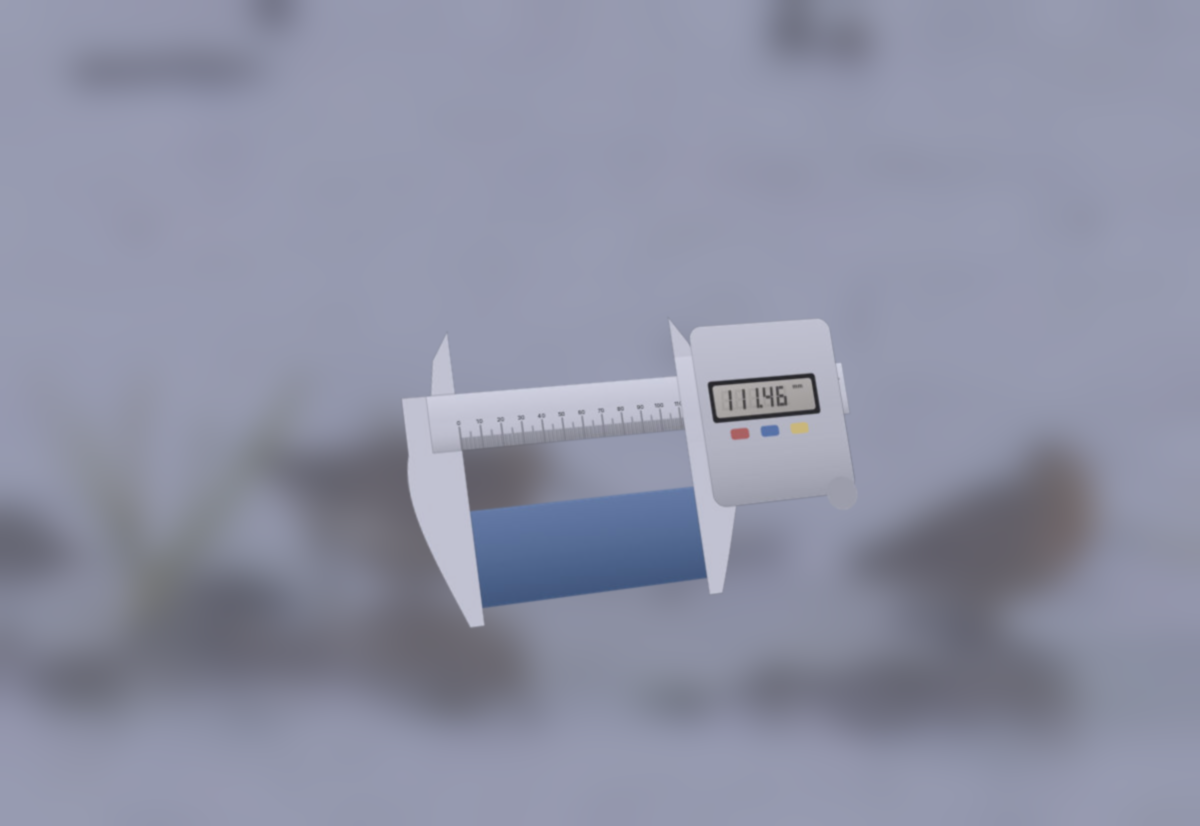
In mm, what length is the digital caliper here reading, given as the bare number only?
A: 111.46
